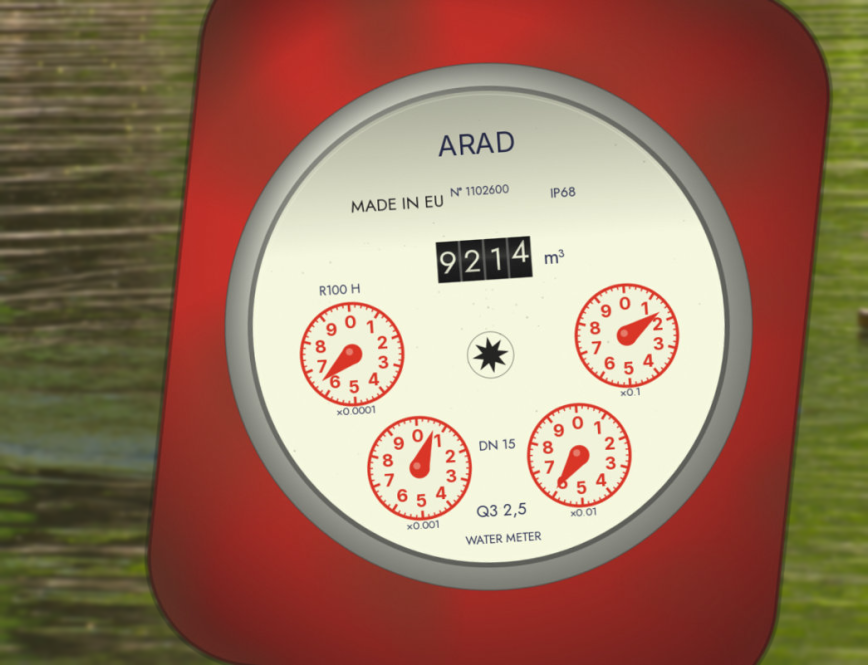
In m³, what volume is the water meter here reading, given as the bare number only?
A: 9214.1606
